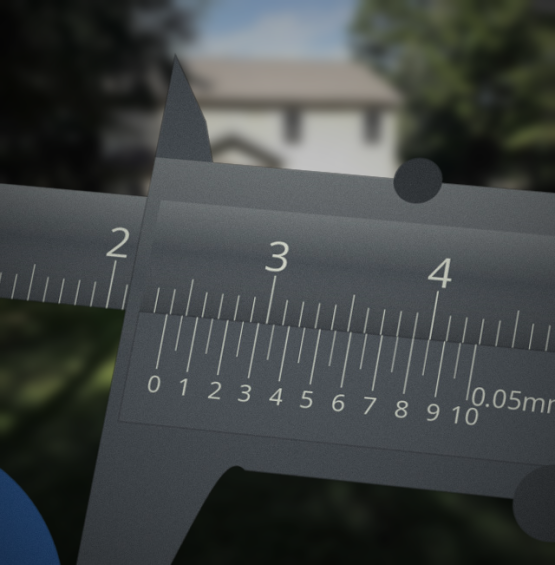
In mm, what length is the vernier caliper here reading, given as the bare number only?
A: 23.8
